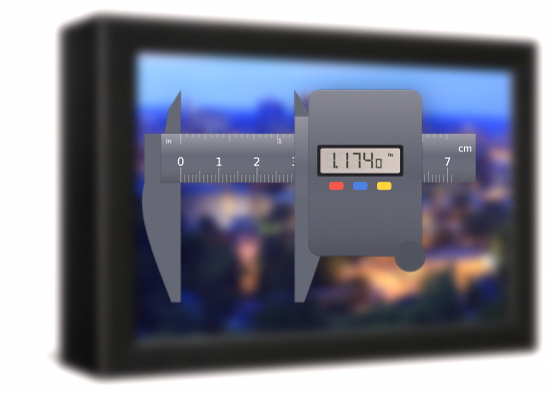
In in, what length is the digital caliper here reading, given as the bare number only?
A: 1.1740
